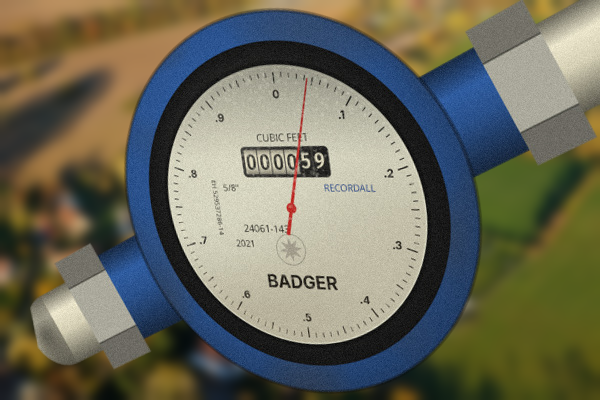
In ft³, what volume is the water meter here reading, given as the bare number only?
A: 59.04
